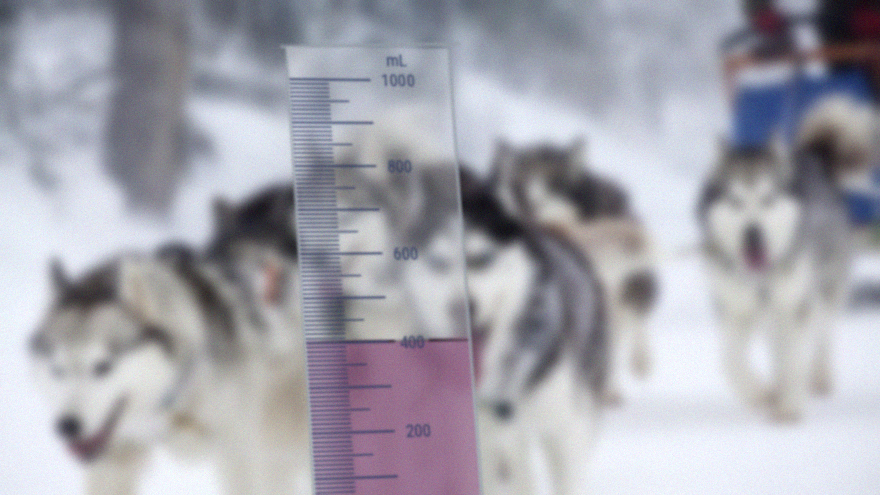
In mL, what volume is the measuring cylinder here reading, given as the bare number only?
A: 400
